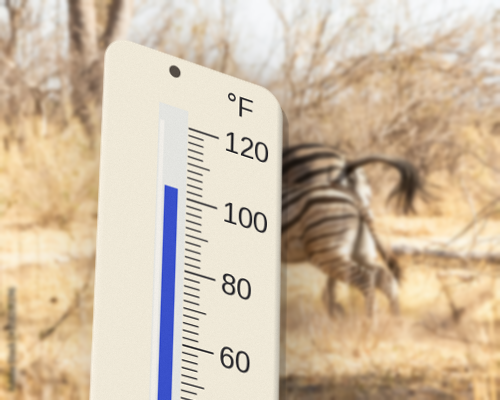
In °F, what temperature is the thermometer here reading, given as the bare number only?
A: 102
